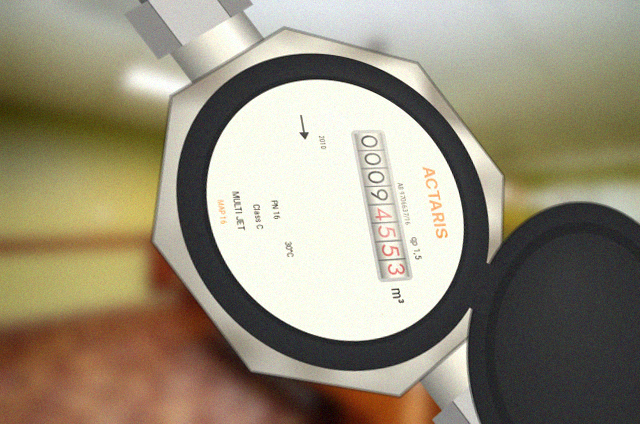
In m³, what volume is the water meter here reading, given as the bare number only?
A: 9.4553
